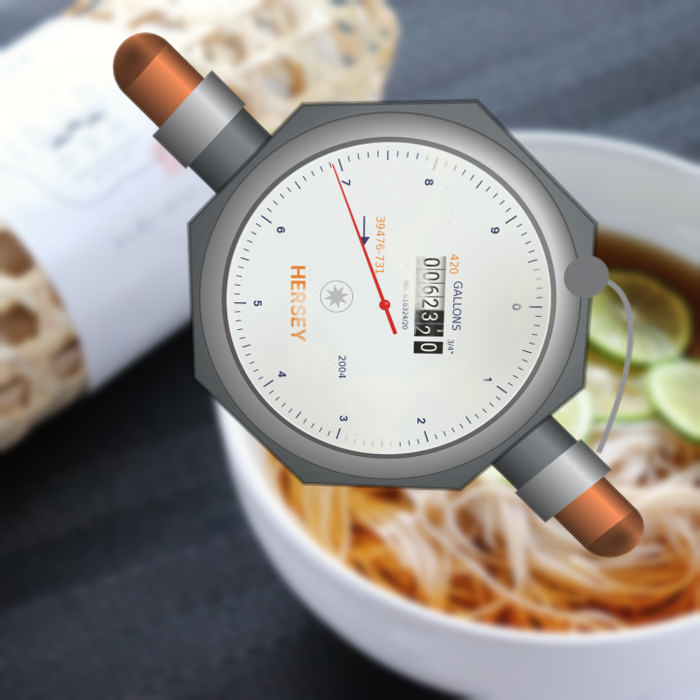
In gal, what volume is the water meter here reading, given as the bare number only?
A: 62316.9
